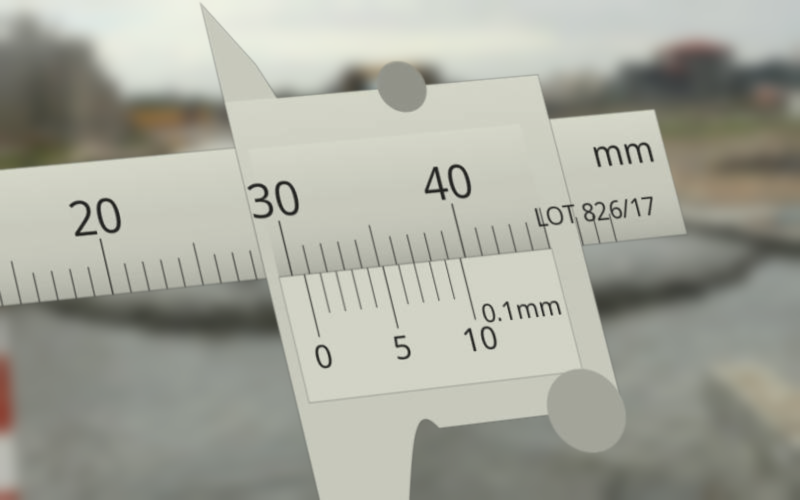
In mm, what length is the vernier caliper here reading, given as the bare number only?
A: 30.7
